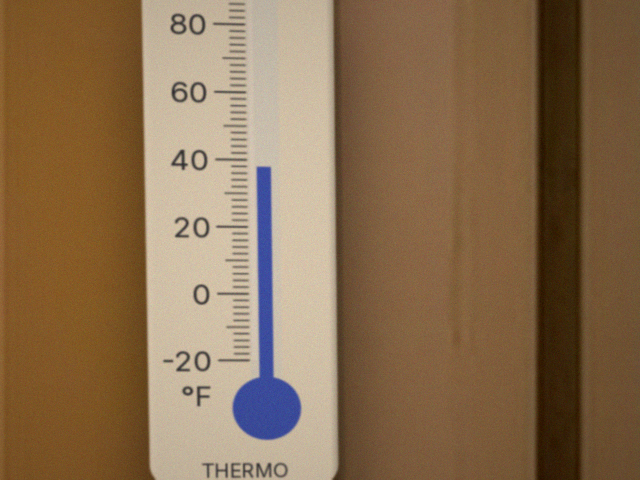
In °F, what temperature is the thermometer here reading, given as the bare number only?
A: 38
